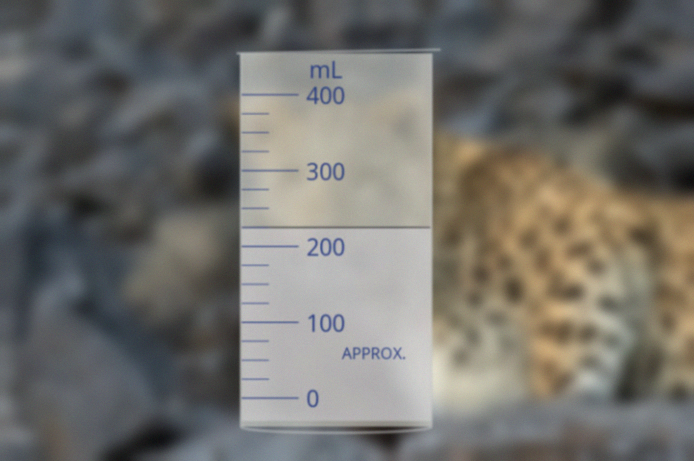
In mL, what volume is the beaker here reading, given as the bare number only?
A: 225
